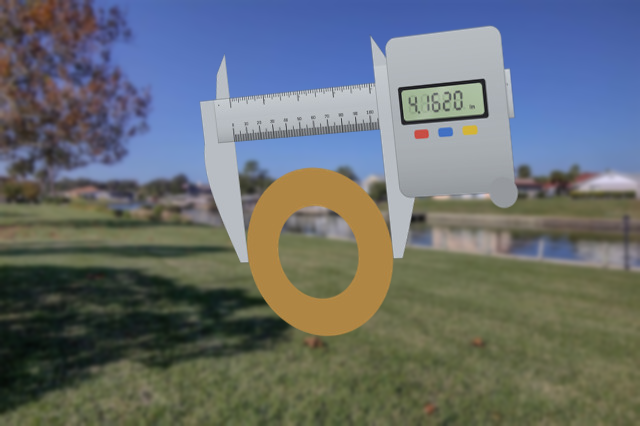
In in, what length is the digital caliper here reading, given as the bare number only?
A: 4.1620
